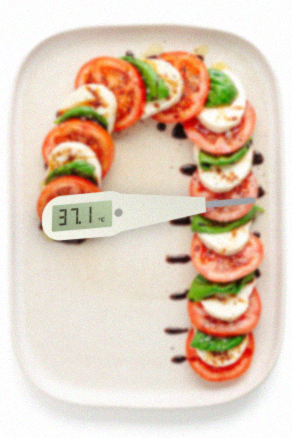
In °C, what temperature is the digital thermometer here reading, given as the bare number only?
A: 37.1
